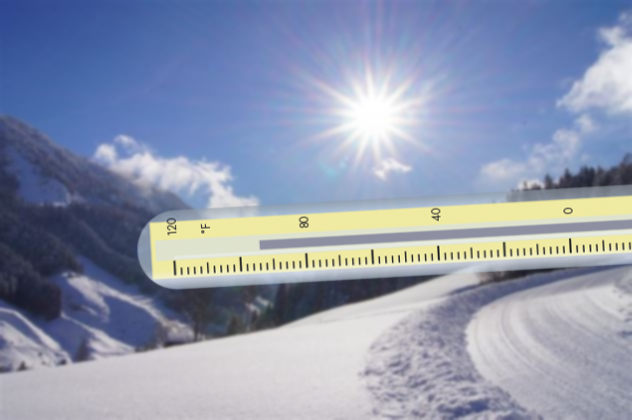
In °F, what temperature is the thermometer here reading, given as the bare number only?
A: 94
